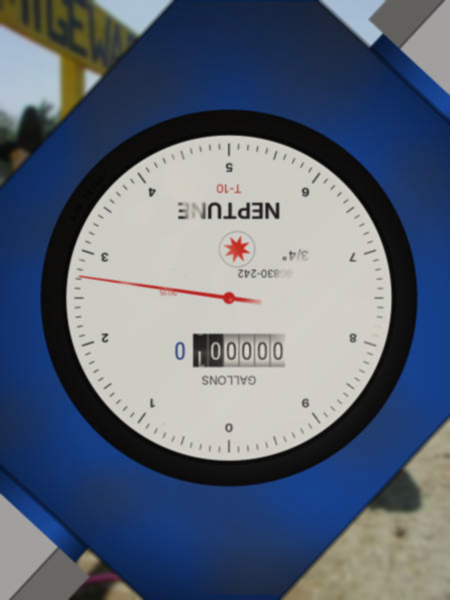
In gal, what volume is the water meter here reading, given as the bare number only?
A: 12.7
